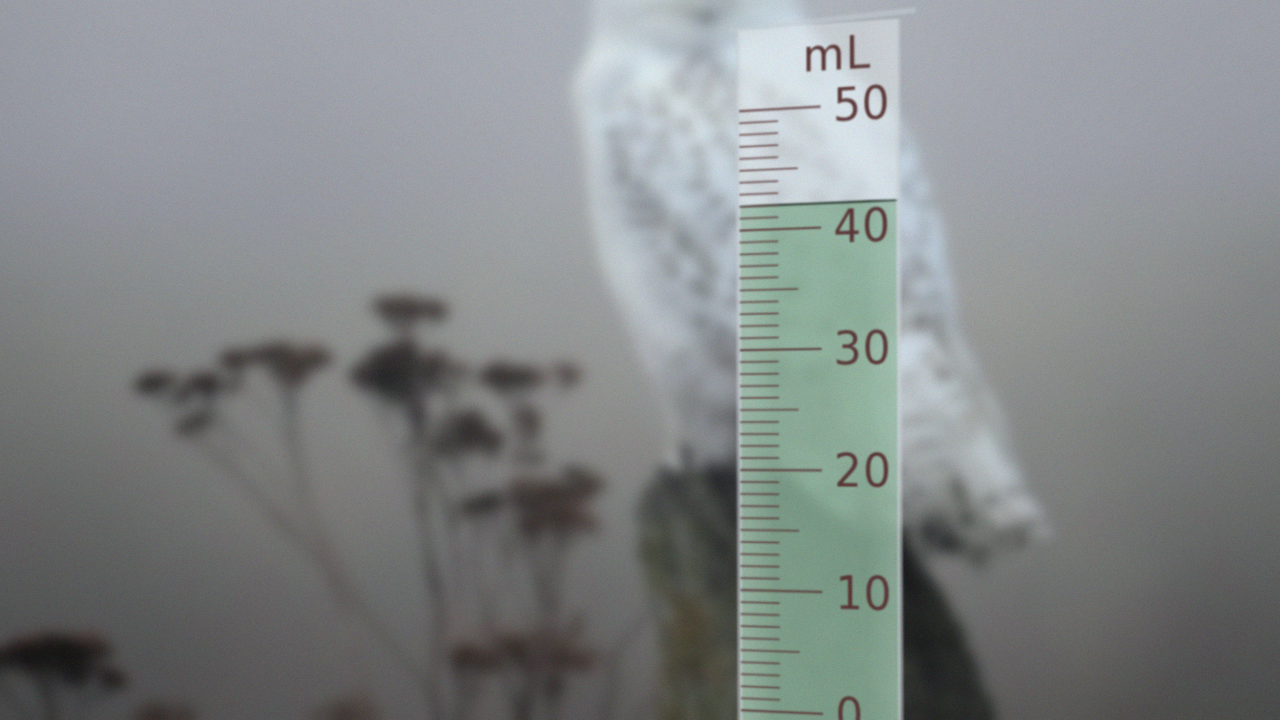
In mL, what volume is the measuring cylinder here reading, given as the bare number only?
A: 42
